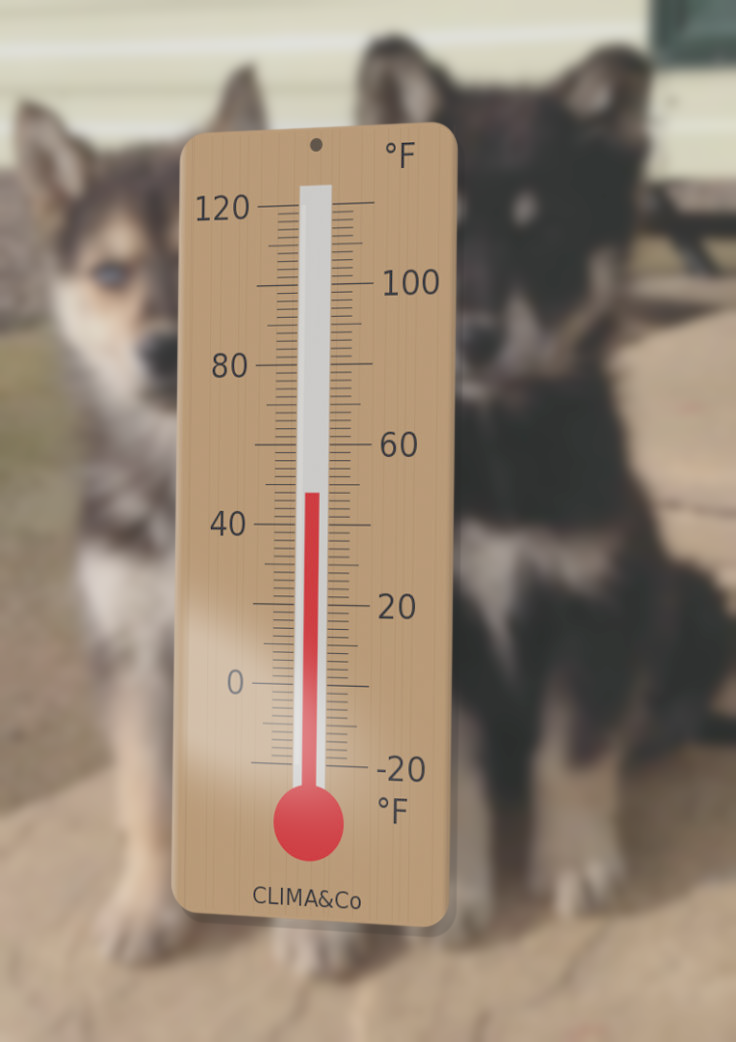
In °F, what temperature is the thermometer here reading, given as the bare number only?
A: 48
